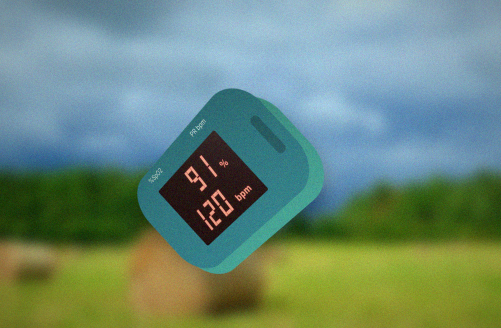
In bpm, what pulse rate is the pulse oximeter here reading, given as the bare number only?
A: 120
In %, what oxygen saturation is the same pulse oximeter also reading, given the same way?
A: 91
